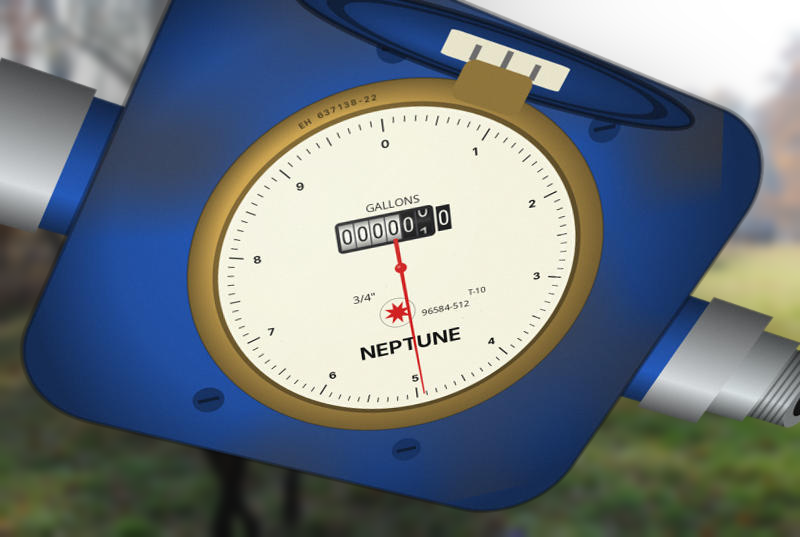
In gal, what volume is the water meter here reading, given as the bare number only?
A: 4.9
